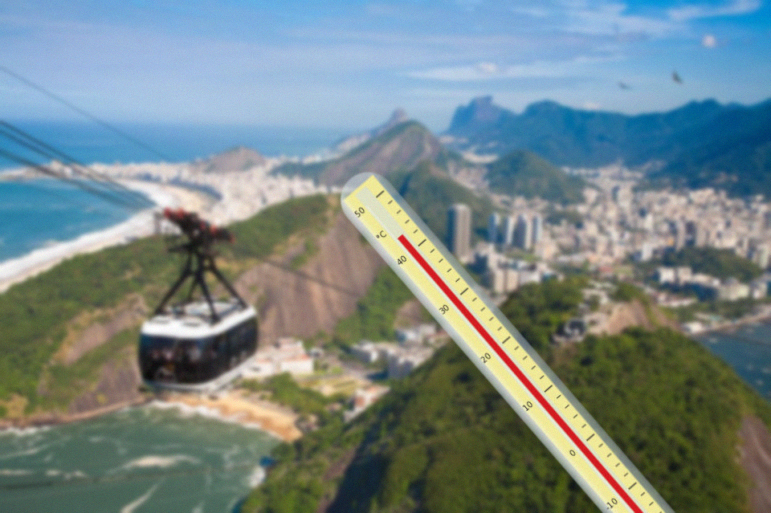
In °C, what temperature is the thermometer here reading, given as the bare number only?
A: 43
